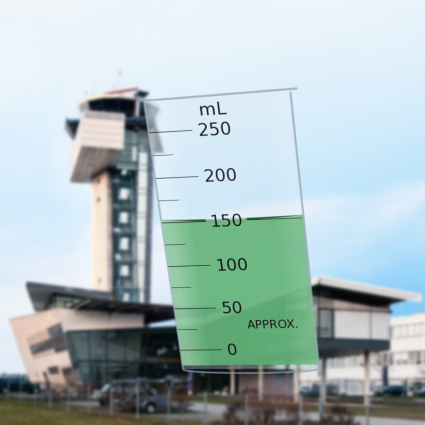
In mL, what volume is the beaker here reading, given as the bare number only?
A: 150
